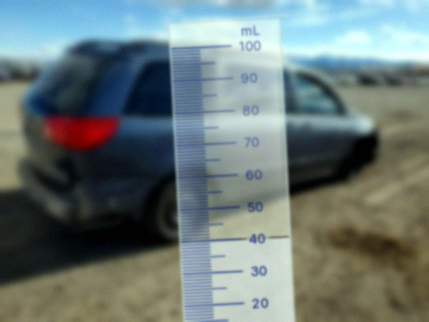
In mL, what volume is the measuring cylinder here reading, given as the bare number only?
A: 40
